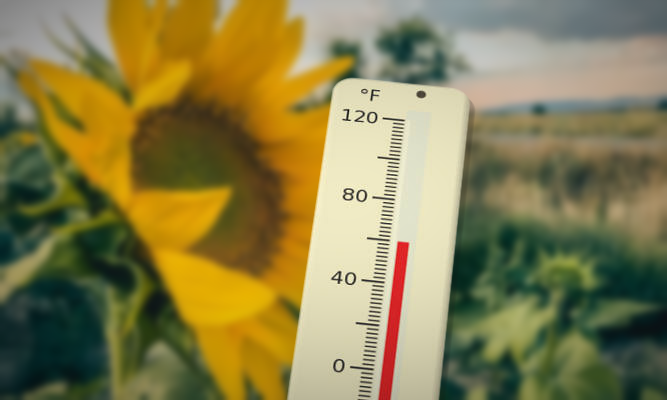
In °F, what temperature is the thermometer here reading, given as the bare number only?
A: 60
